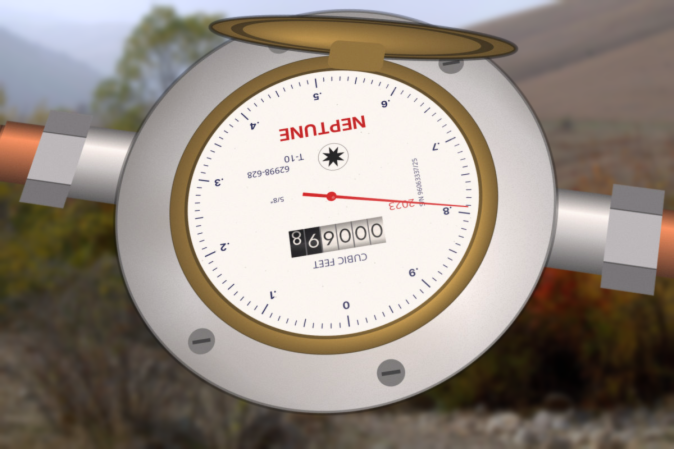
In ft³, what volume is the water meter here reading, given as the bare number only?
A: 697.79
